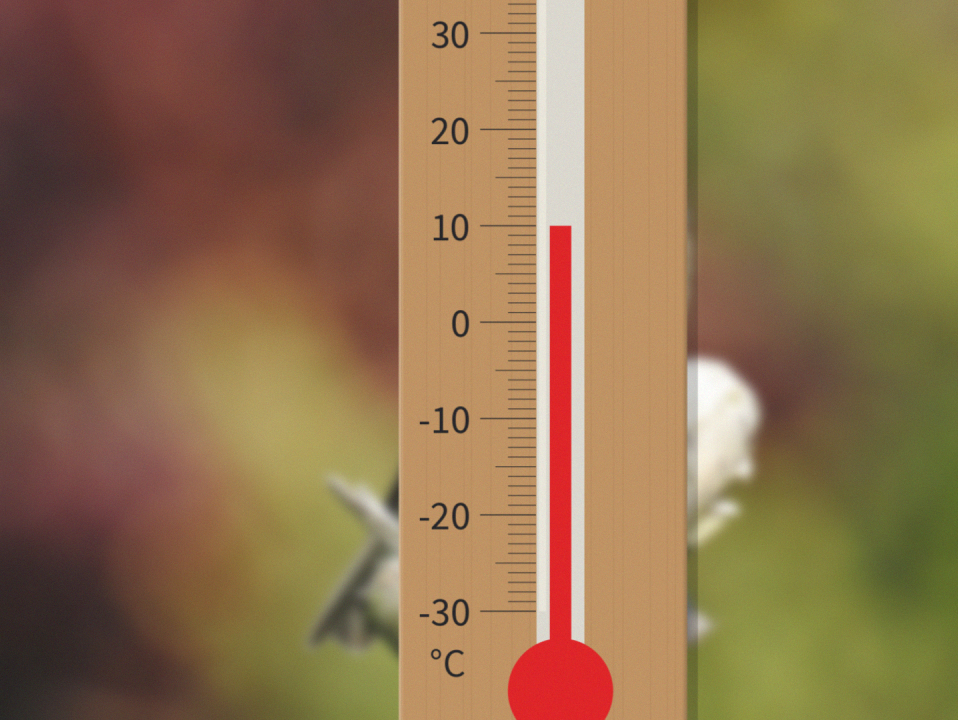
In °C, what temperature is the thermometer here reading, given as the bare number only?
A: 10
